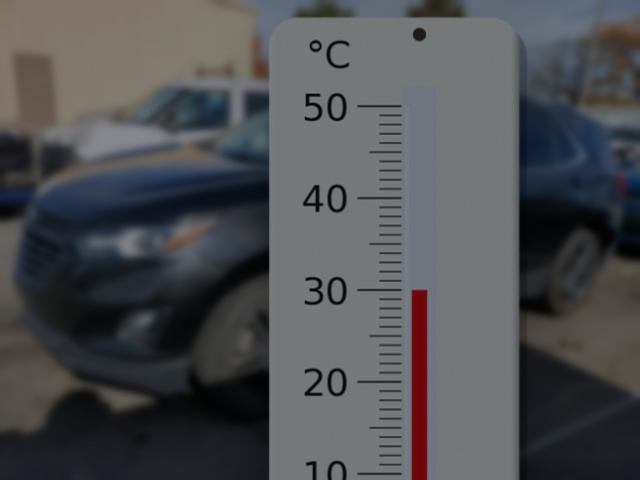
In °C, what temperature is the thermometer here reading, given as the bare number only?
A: 30
